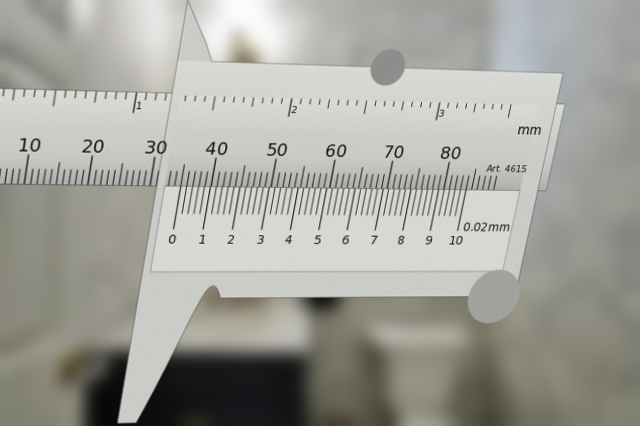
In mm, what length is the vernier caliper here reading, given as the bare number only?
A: 35.0
